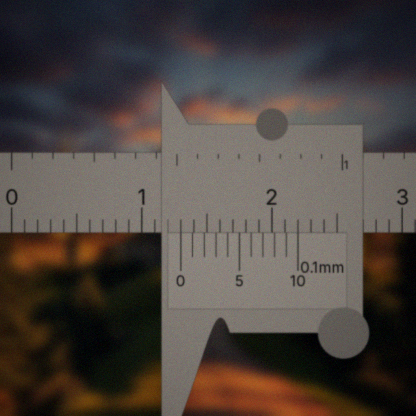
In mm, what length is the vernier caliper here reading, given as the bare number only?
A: 13.0
